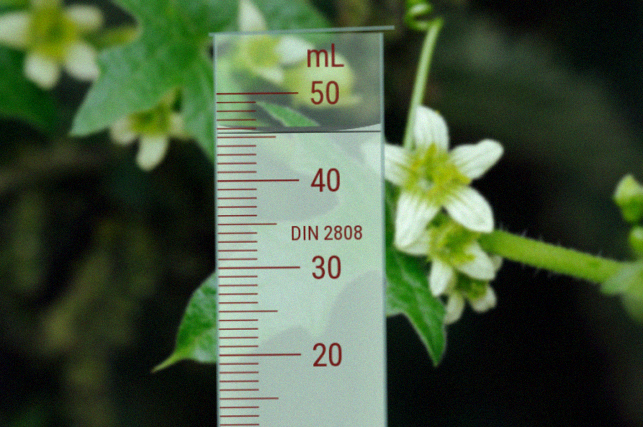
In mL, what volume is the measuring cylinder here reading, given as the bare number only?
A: 45.5
